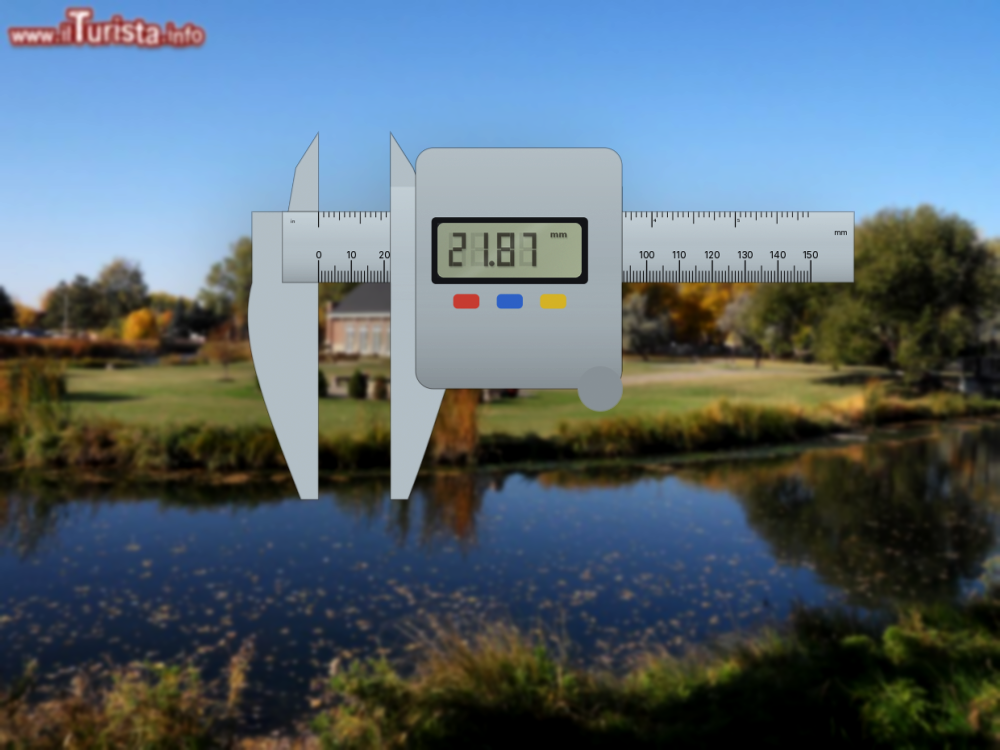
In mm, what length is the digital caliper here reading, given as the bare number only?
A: 21.87
